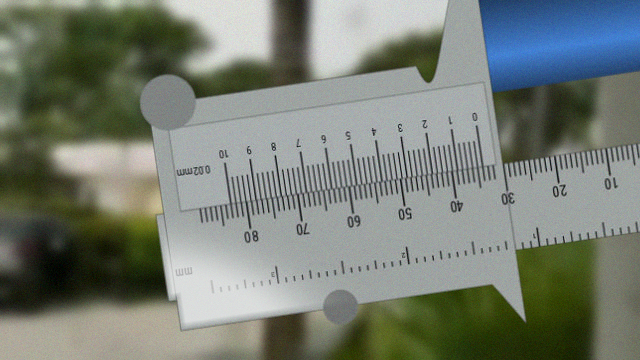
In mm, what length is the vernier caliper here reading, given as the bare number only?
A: 34.0
